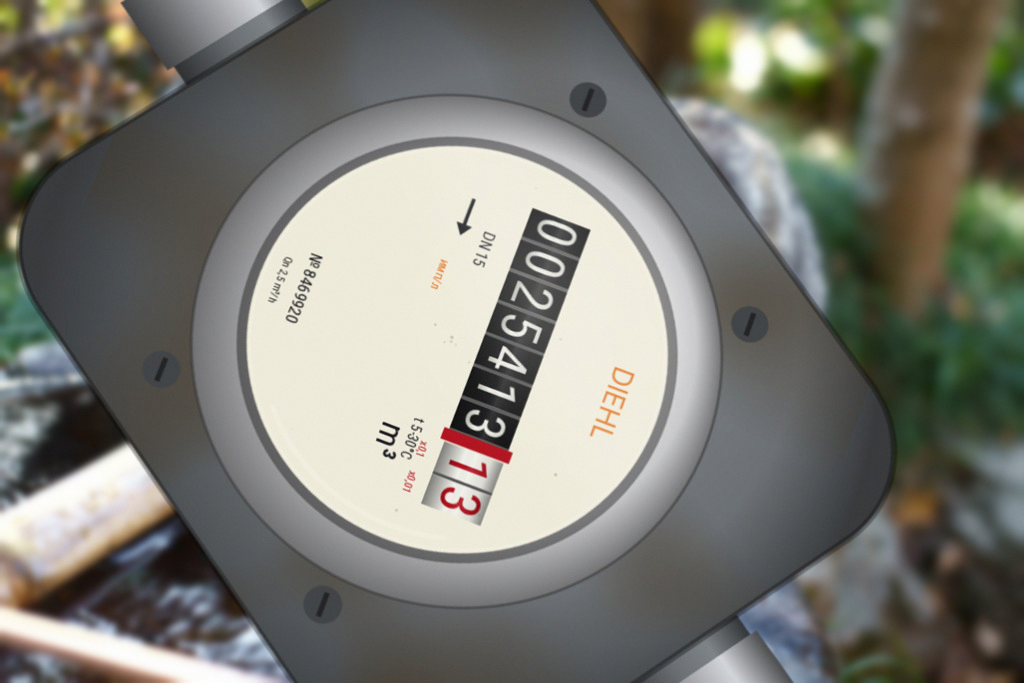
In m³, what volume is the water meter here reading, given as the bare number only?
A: 25413.13
